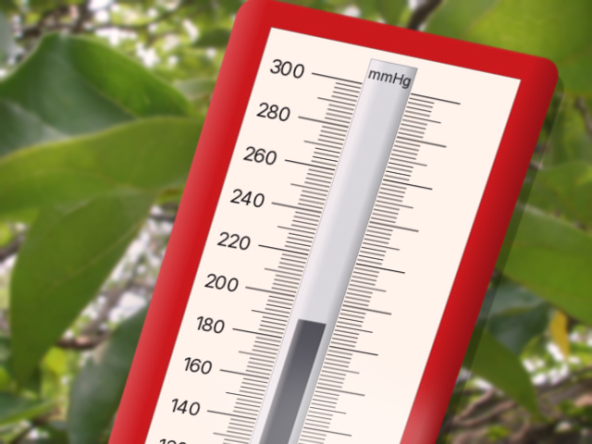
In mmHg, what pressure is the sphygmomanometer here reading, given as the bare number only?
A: 190
